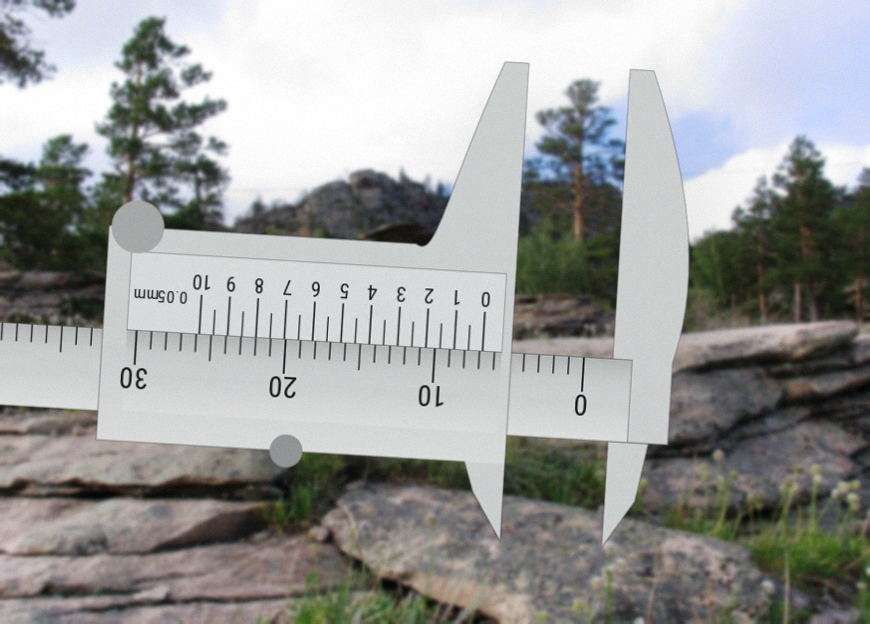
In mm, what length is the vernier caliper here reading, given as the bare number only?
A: 6.8
